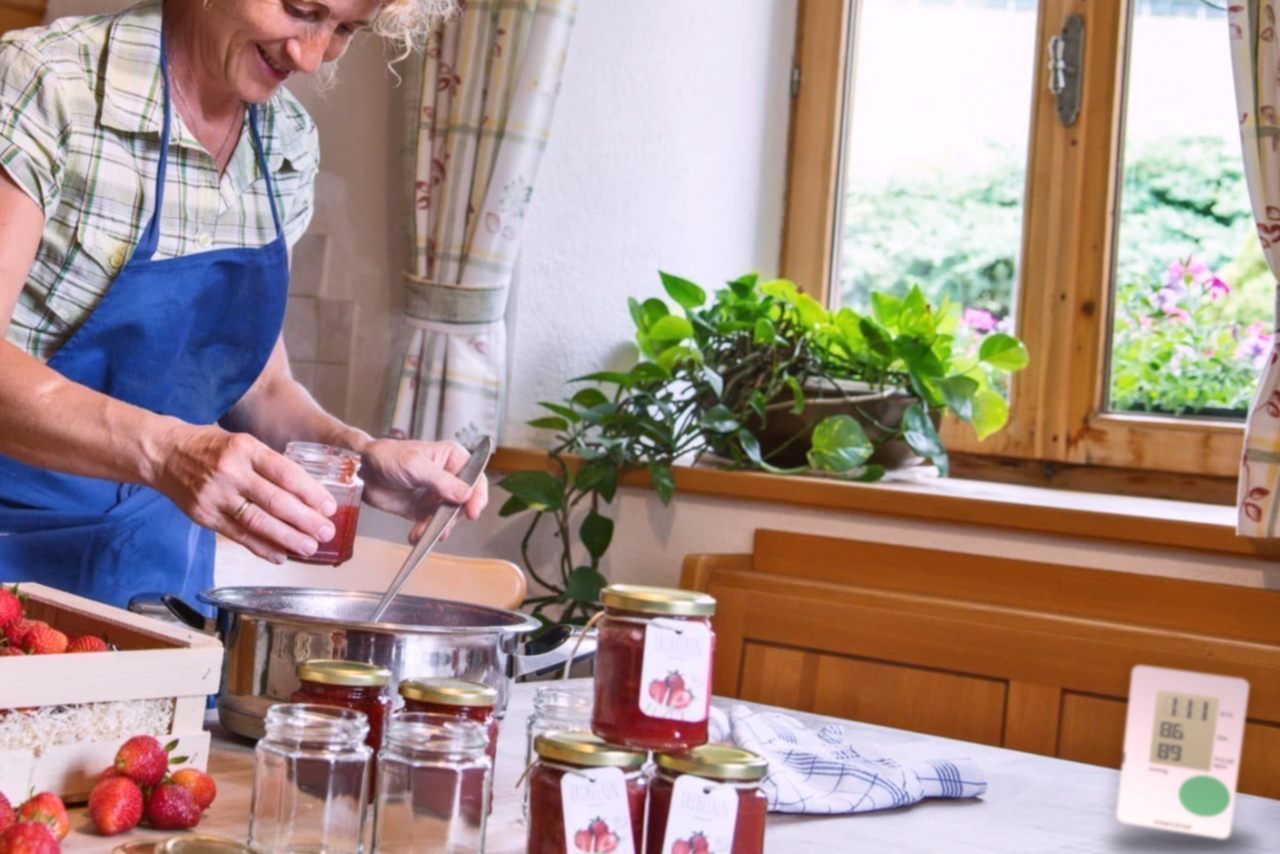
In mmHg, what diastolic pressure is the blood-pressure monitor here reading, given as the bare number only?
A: 86
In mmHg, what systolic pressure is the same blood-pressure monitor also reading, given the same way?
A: 111
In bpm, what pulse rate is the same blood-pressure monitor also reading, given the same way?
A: 89
